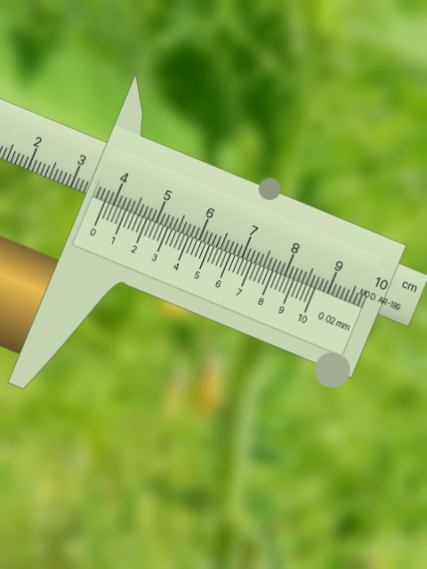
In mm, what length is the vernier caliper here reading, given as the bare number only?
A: 38.0
